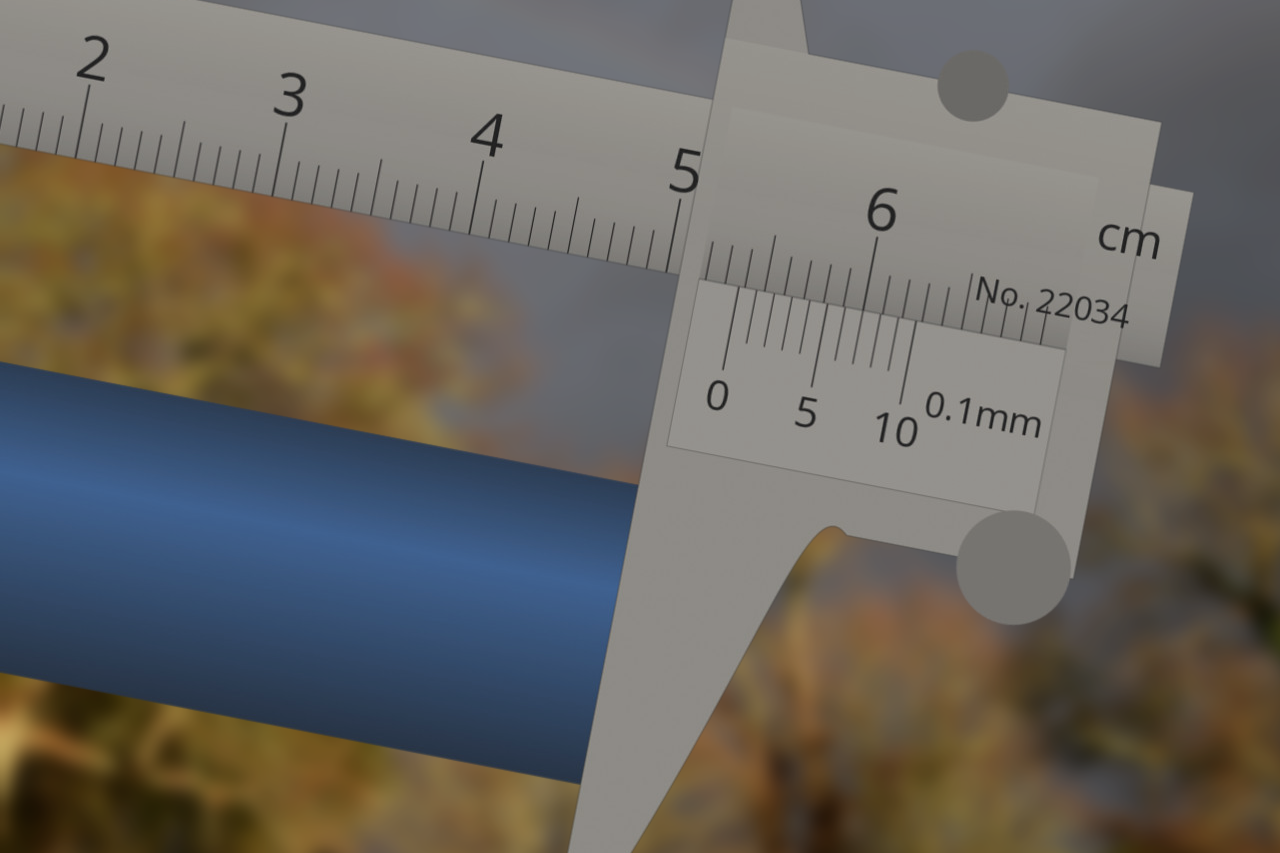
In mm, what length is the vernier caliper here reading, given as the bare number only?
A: 53.7
